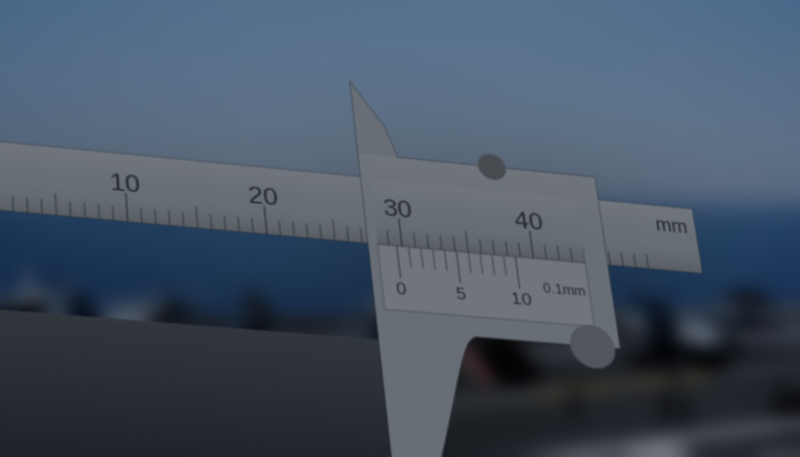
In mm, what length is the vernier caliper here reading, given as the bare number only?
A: 29.6
